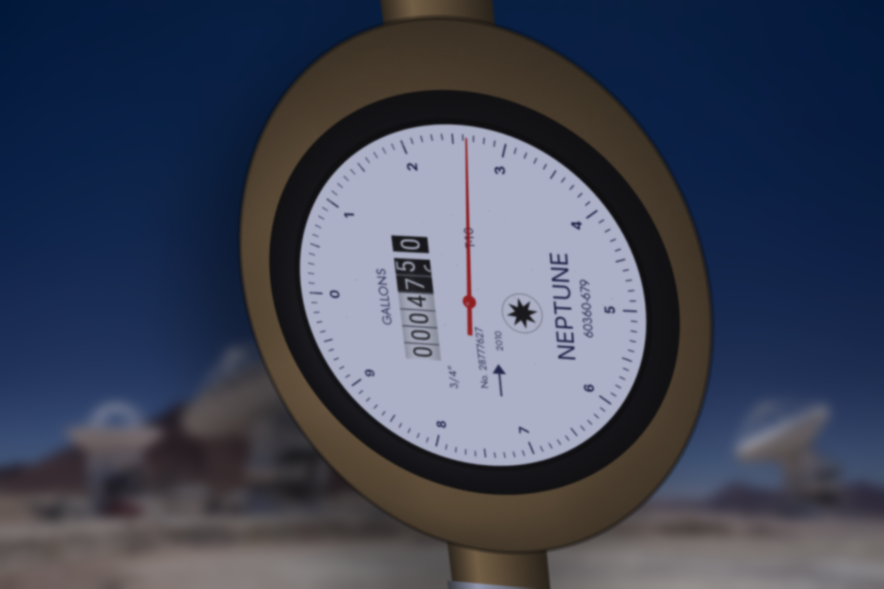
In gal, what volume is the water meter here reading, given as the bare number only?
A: 4752.6
